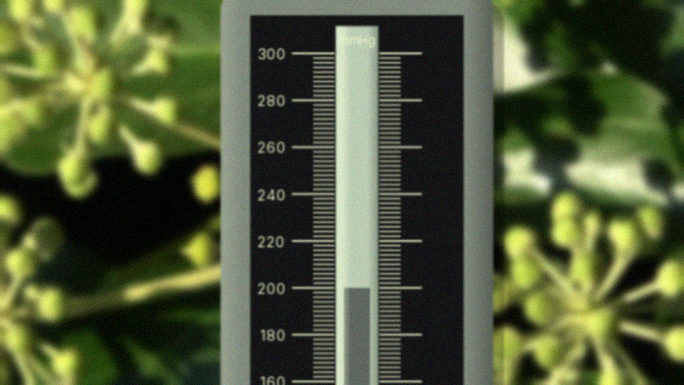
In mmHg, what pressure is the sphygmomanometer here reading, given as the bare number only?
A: 200
